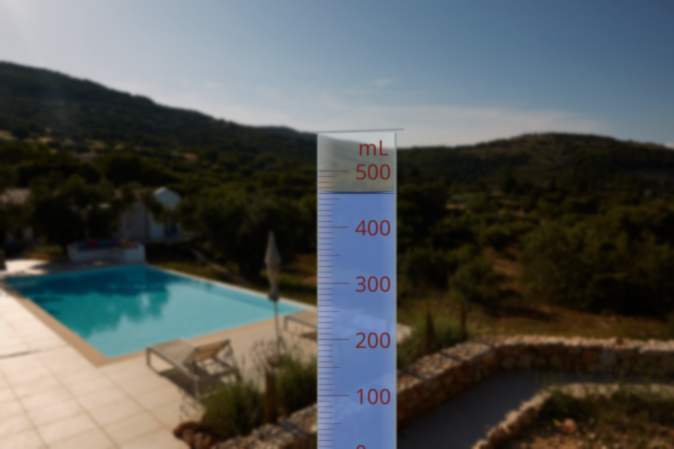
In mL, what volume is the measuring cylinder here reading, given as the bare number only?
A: 460
